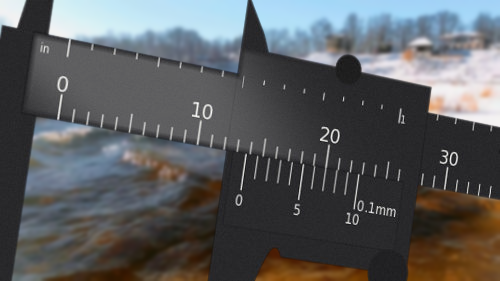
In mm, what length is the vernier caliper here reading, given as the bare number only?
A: 13.7
